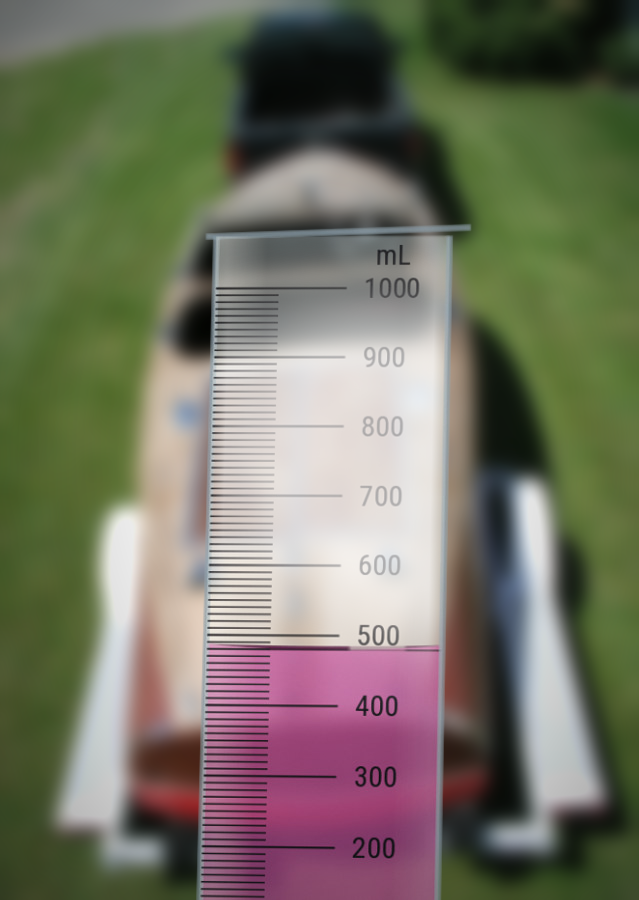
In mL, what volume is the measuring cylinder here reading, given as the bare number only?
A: 480
